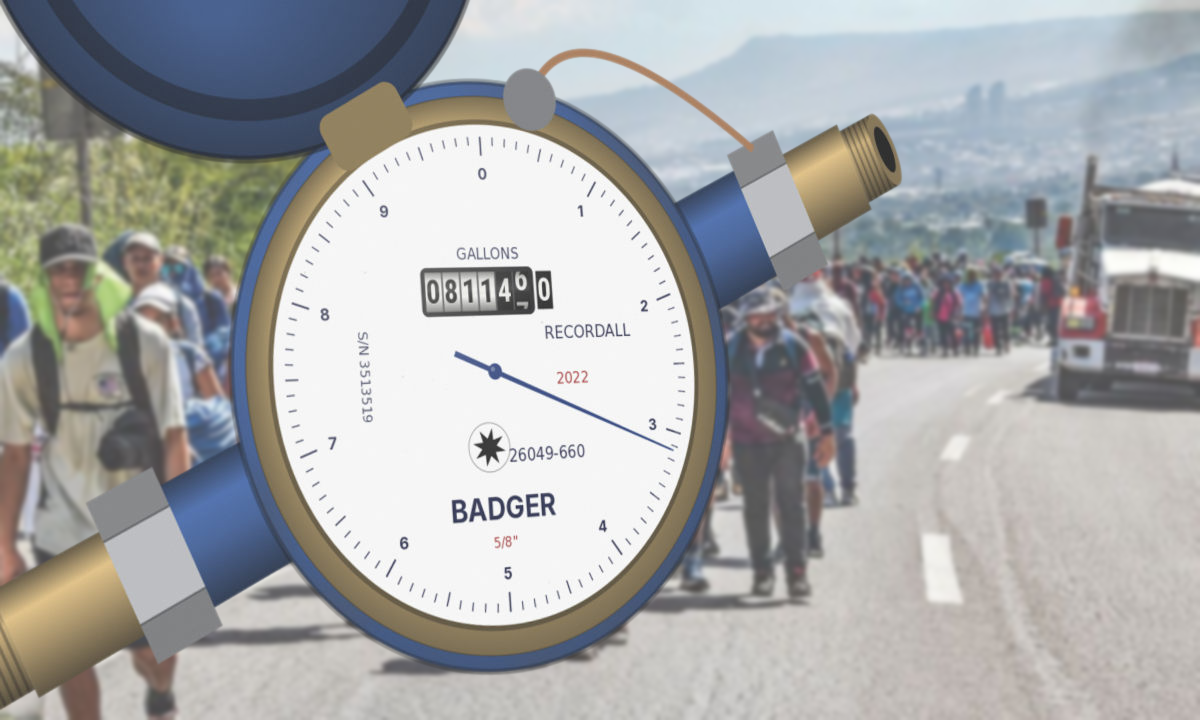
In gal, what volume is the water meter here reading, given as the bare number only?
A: 811463.1
